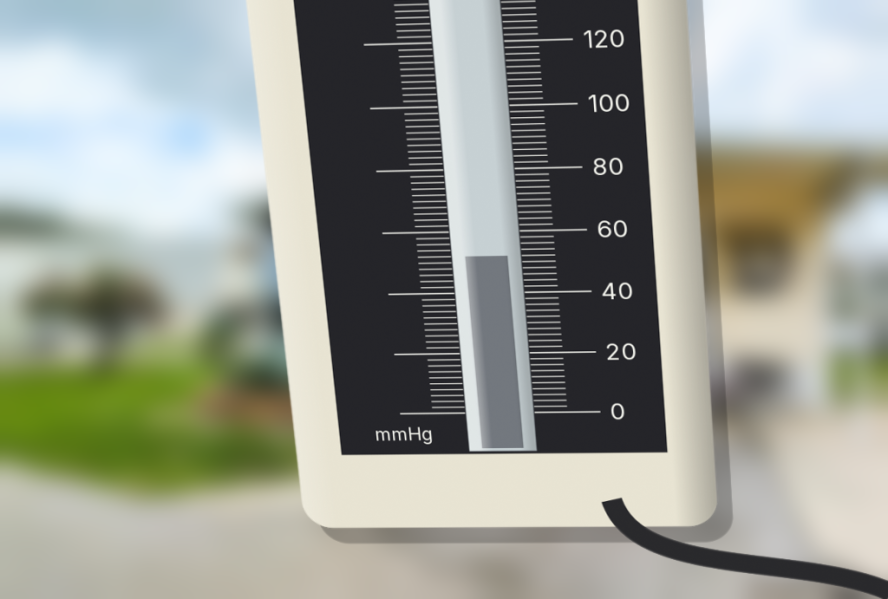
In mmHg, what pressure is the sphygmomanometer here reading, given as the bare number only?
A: 52
